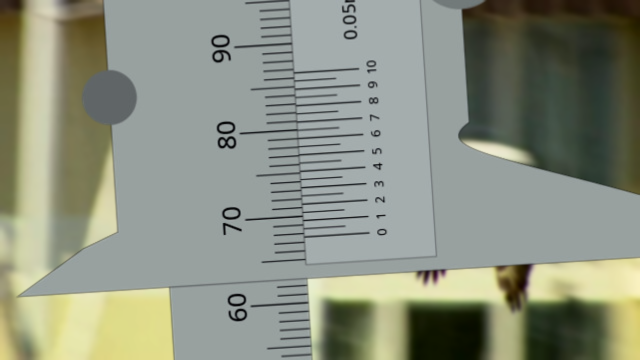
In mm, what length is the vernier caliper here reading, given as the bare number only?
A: 67.6
